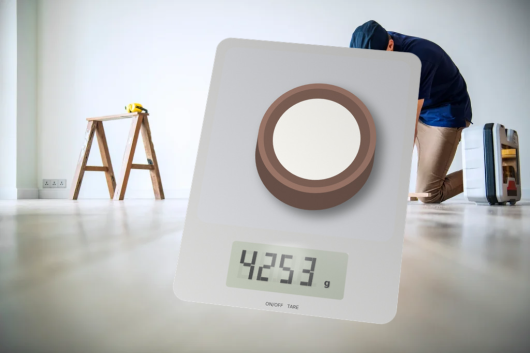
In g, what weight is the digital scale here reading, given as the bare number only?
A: 4253
